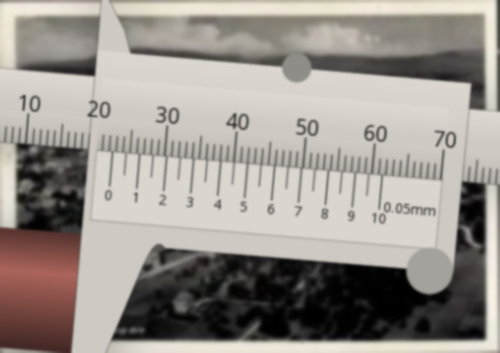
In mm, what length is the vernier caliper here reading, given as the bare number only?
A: 22.5
